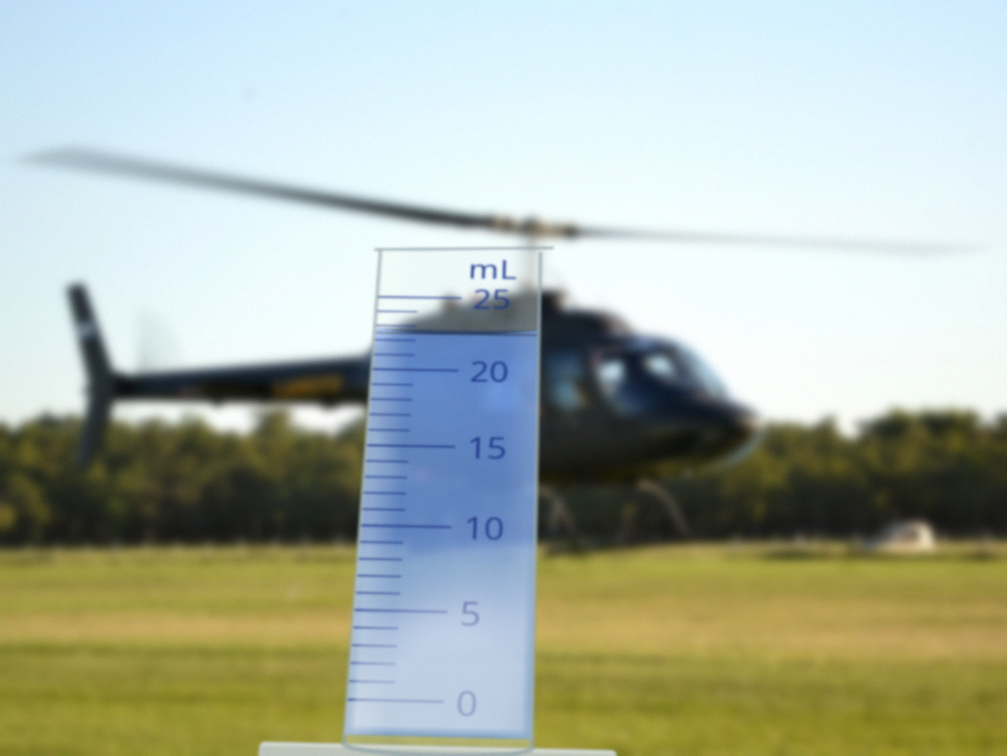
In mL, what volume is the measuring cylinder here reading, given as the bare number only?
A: 22.5
